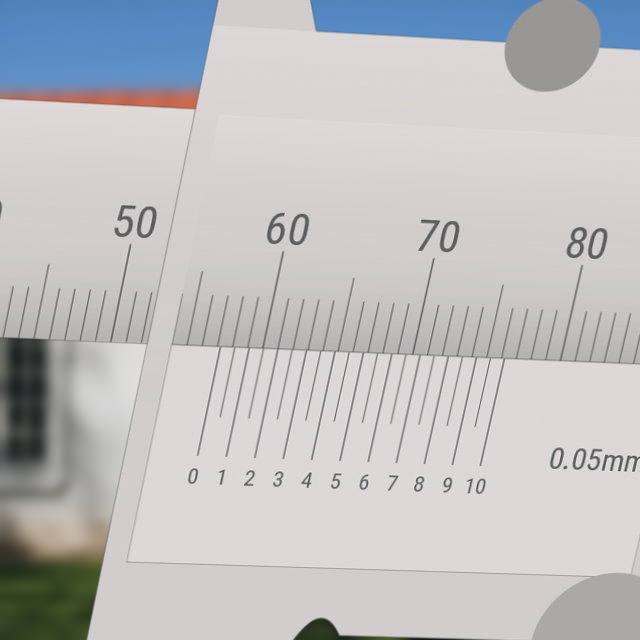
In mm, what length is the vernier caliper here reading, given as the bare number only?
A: 57.2
